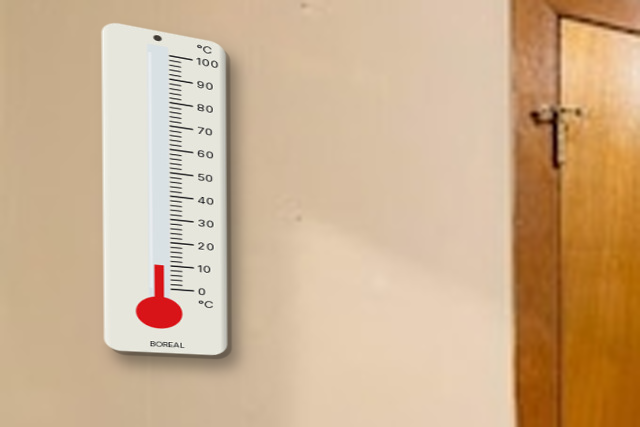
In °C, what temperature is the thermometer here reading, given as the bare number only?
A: 10
